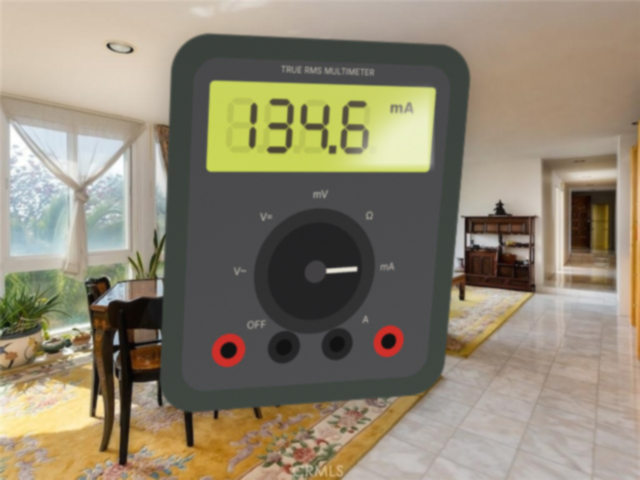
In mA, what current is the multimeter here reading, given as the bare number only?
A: 134.6
